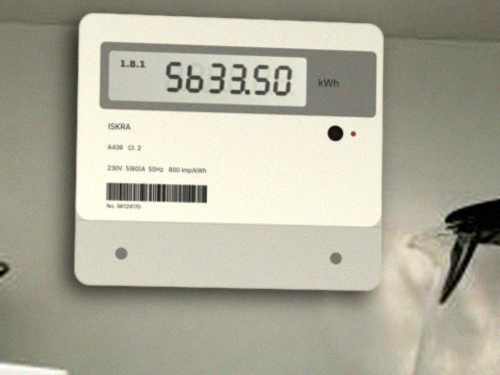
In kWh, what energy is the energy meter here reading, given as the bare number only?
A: 5633.50
